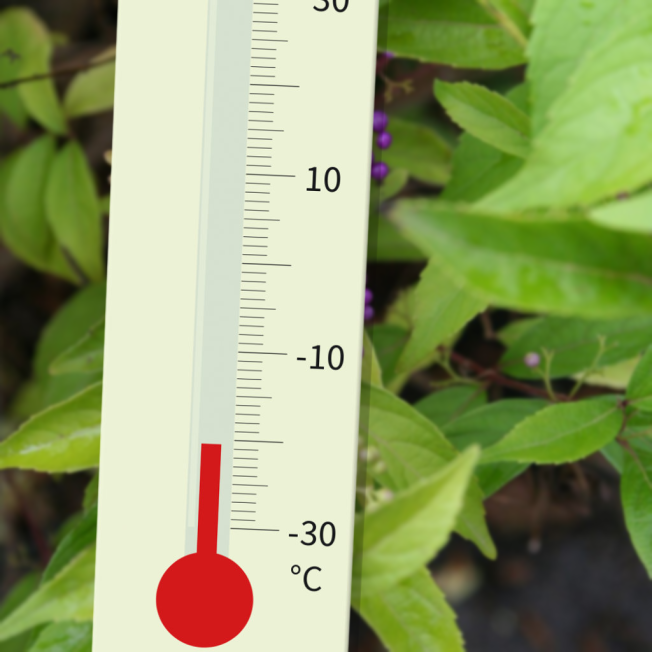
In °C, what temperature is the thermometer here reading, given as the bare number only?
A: -20.5
